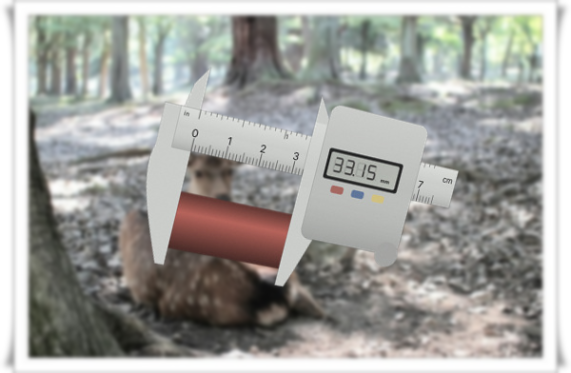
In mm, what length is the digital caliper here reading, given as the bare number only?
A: 33.15
